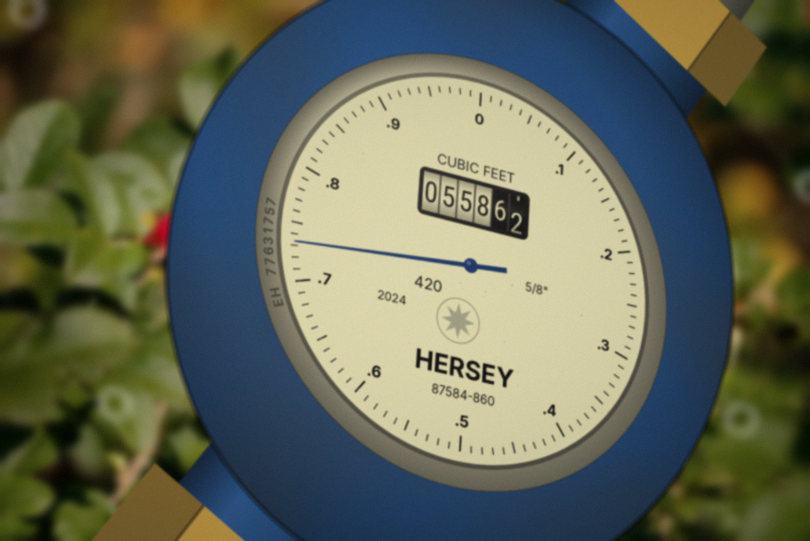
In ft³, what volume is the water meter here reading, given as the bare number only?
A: 55861.73
